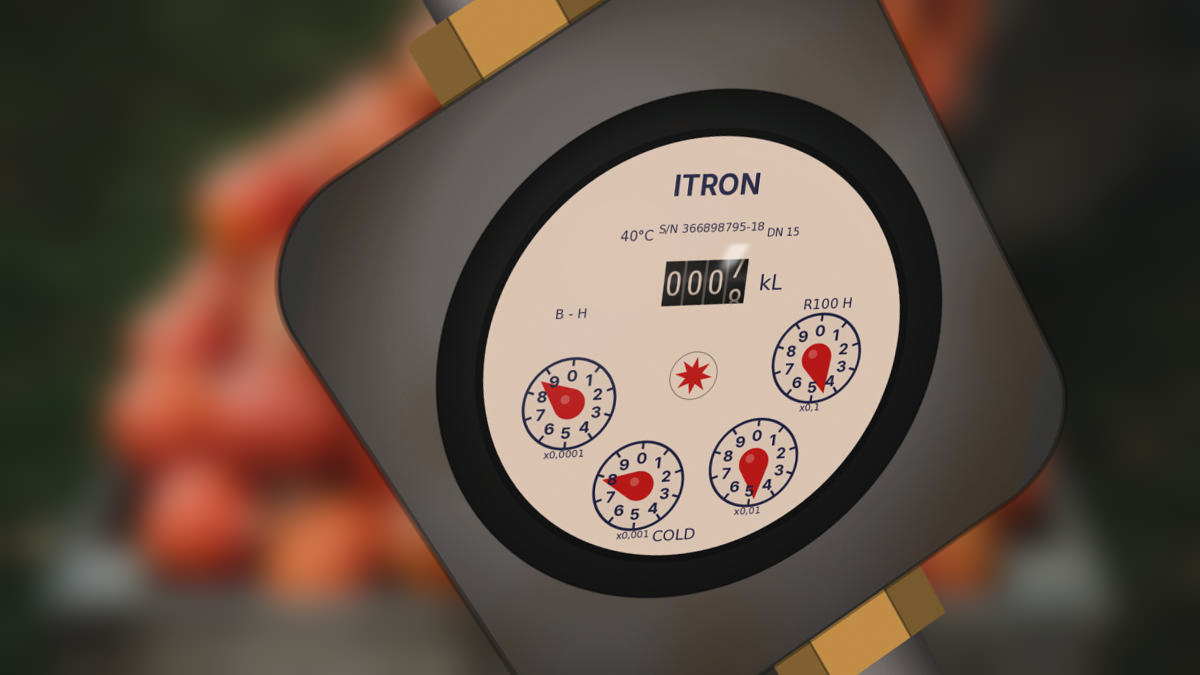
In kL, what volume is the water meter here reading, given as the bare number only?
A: 7.4478
